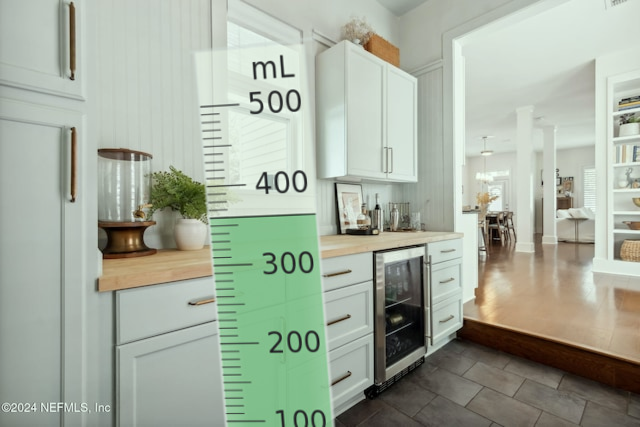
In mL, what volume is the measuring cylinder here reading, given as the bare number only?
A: 360
